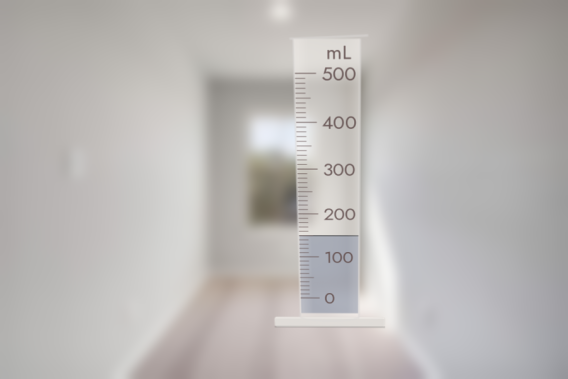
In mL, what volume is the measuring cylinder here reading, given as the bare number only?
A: 150
